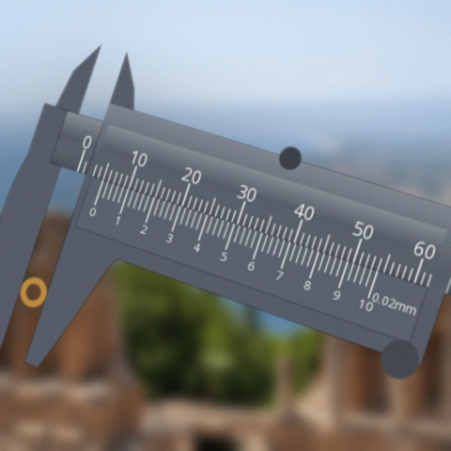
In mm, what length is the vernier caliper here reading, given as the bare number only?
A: 5.0
